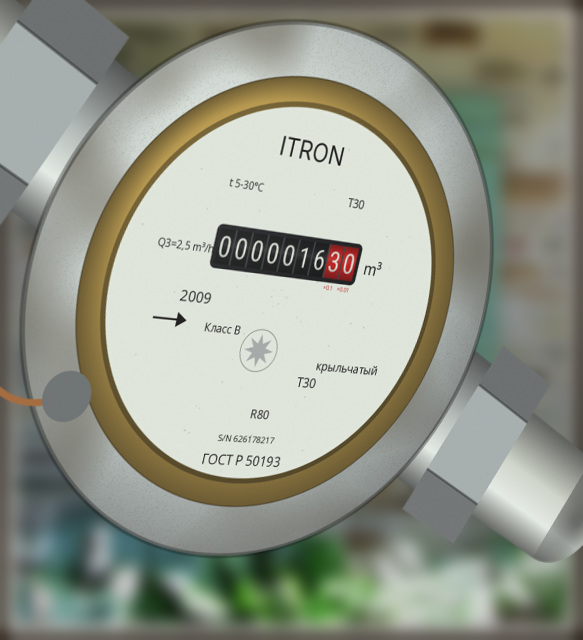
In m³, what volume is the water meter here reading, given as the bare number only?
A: 16.30
